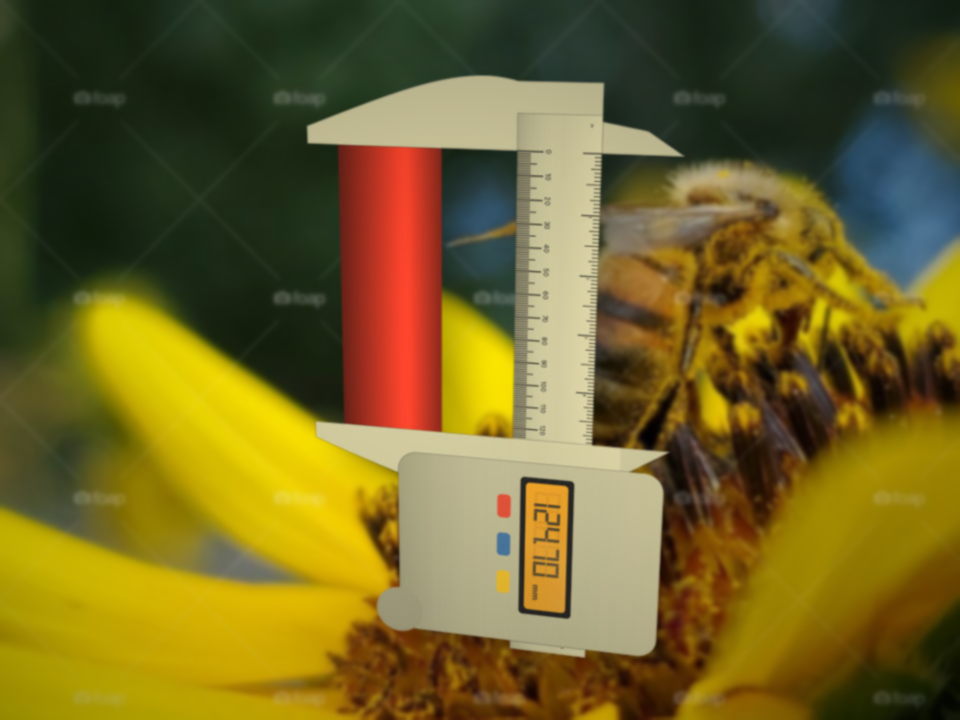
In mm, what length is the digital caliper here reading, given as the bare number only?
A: 124.70
